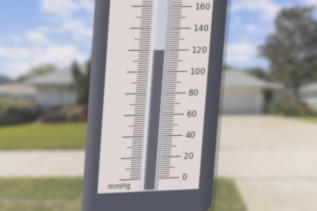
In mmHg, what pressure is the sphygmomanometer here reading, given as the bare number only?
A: 120
